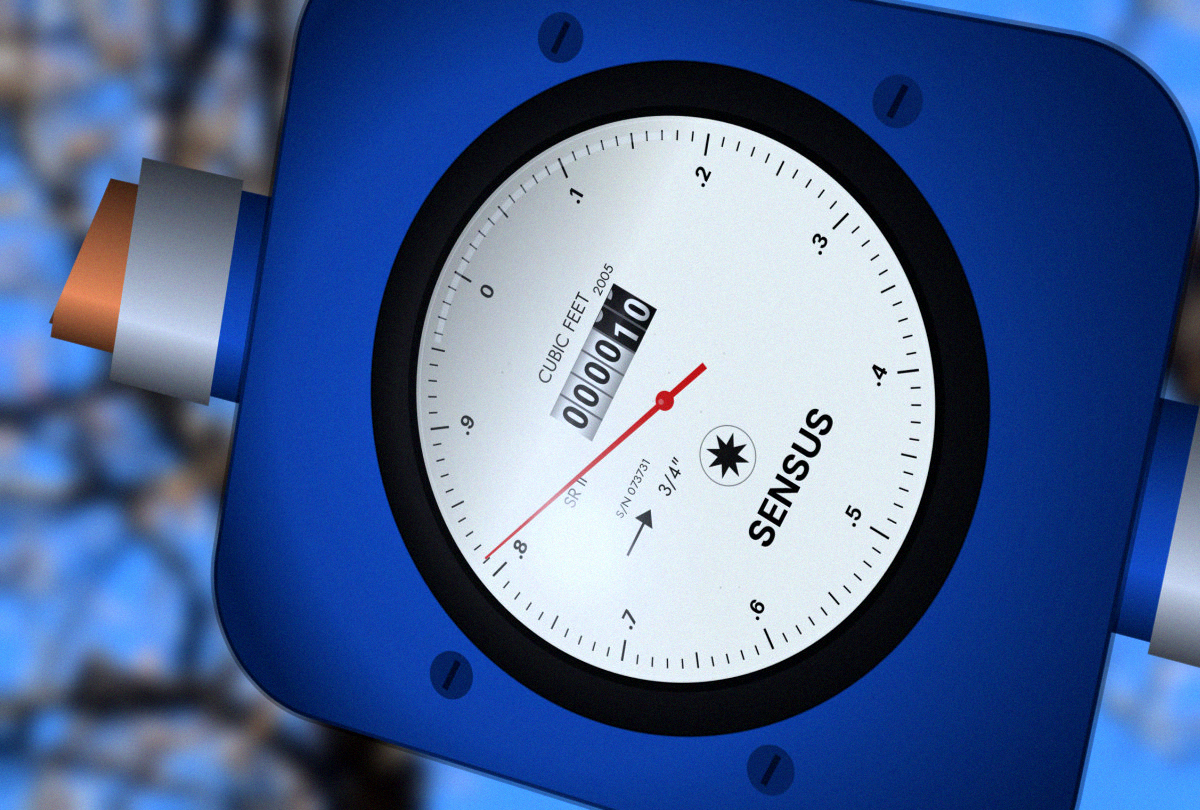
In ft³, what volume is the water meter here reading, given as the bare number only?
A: 9.81
